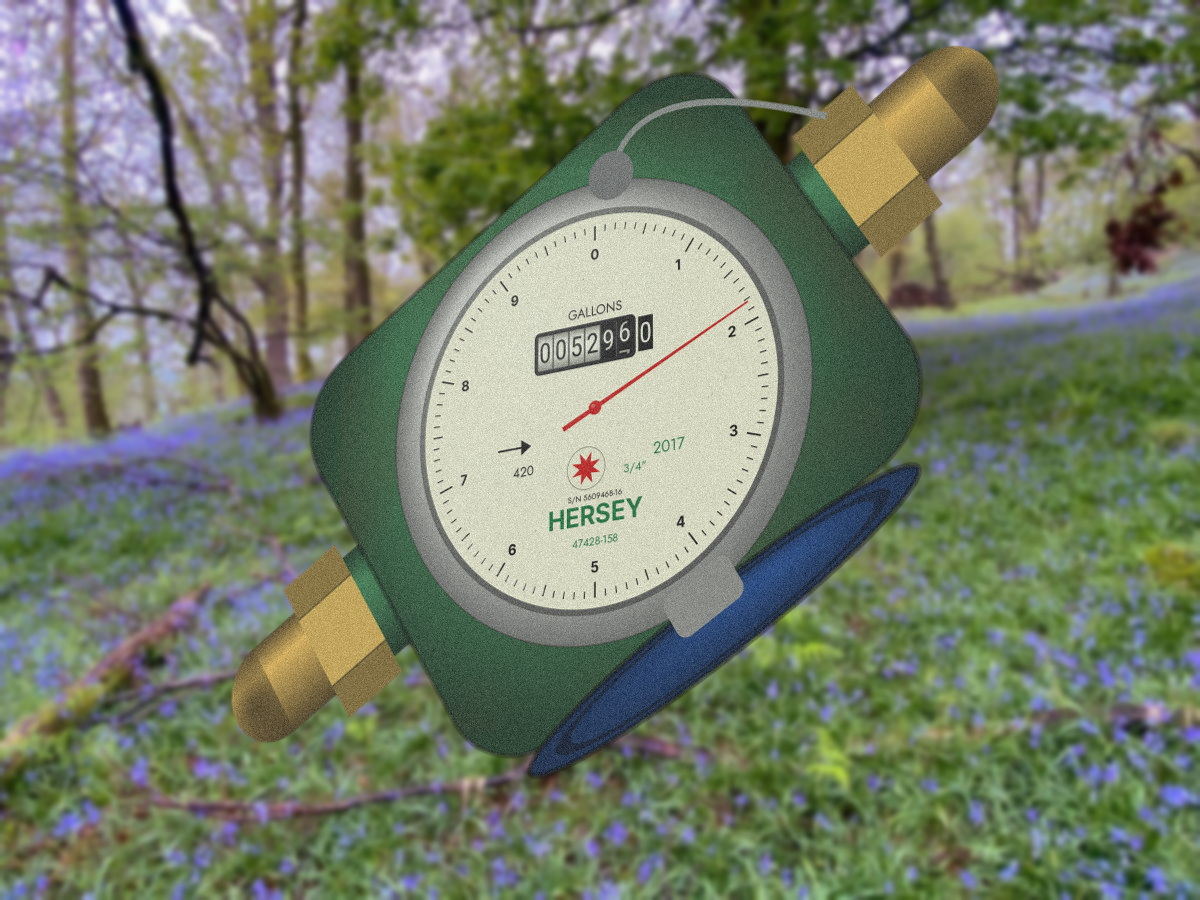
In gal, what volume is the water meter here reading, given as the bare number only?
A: 52961.8
